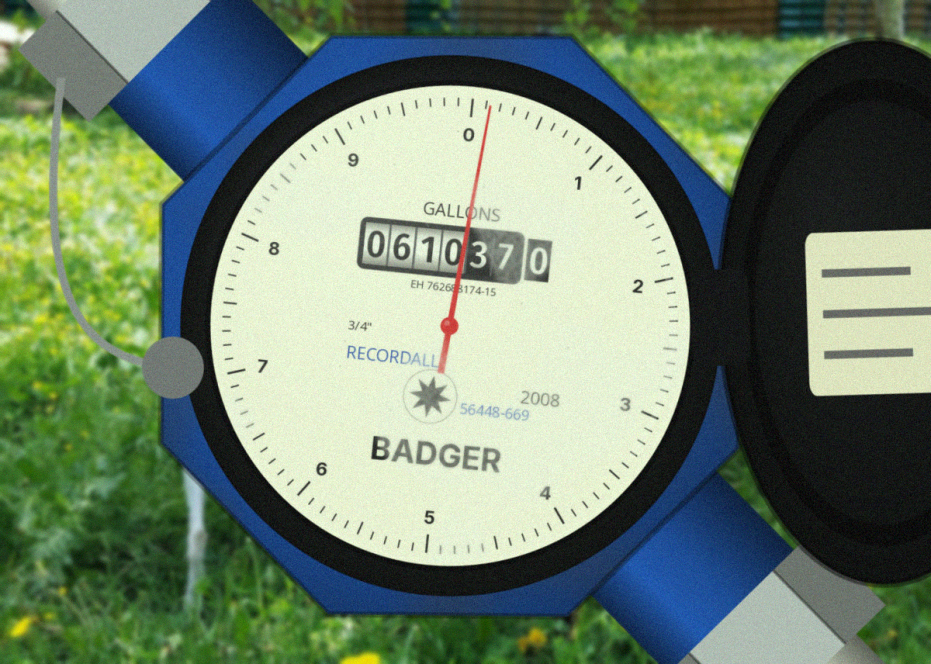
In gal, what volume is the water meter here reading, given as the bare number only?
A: 610370.1
